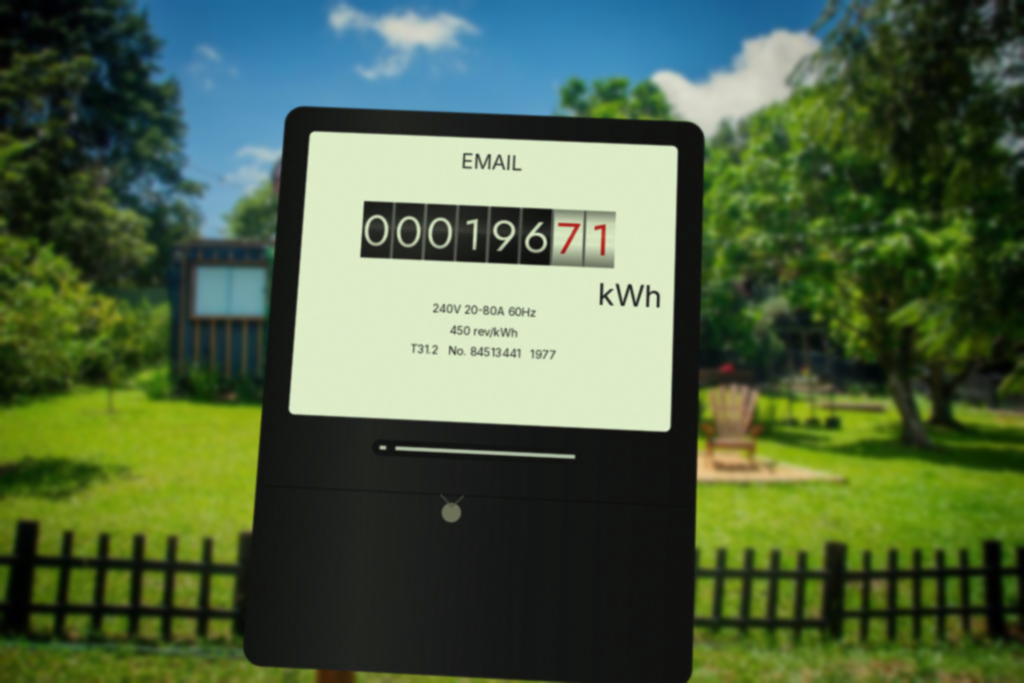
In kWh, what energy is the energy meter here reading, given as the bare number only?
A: 196.71
